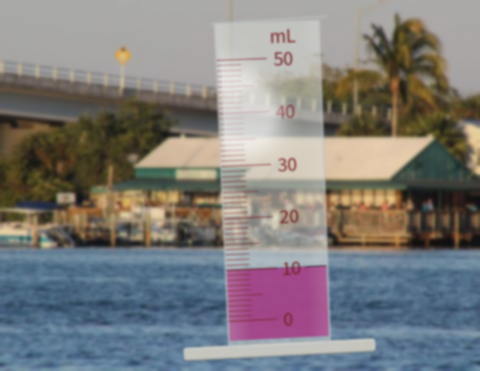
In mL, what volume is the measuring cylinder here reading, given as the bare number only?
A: 10
